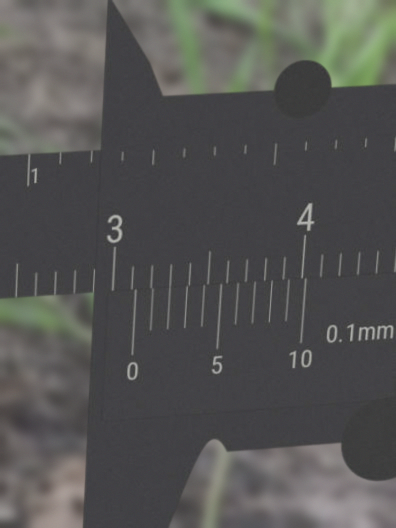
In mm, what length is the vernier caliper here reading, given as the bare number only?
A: 31.2
